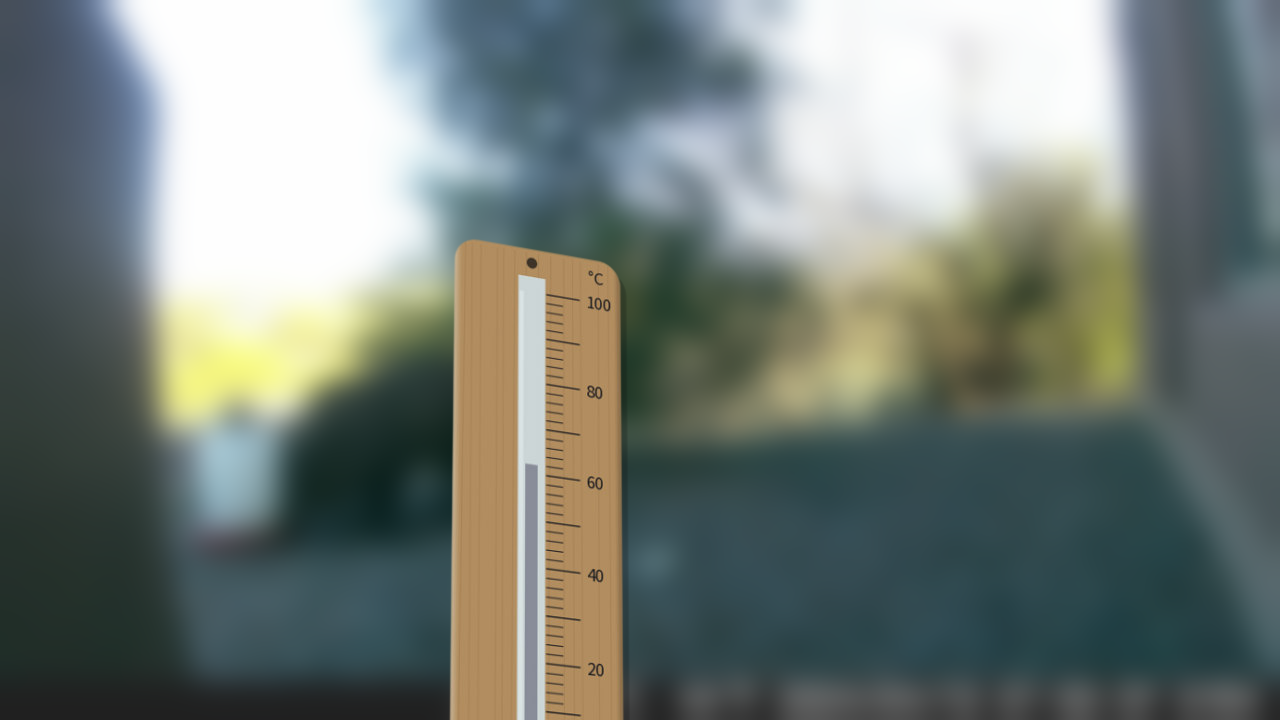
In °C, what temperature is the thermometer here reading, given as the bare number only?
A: 62
